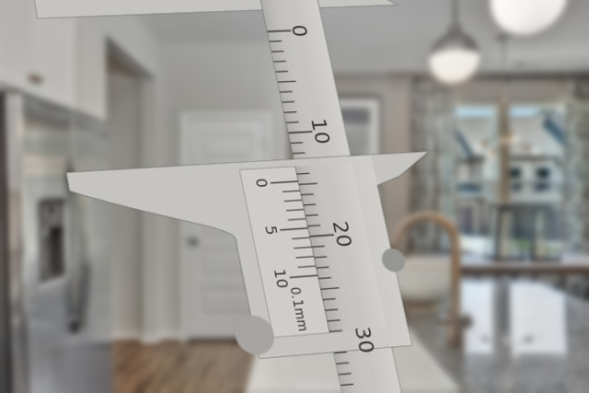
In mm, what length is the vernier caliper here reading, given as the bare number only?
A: 14.7
